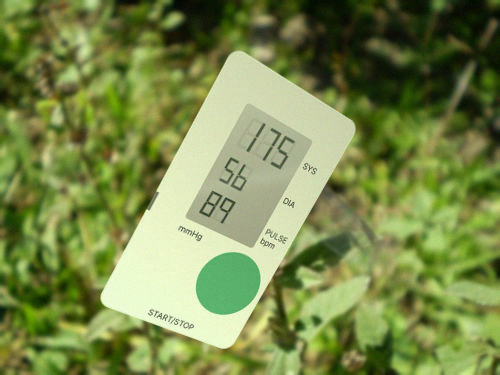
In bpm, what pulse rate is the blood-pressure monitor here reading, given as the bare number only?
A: 89
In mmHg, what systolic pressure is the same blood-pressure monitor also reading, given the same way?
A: 175
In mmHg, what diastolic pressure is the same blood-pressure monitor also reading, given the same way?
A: 56
